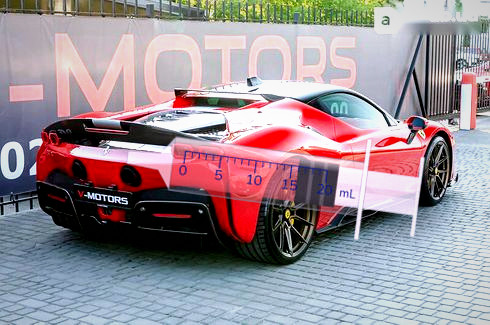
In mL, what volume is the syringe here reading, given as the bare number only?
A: 16
